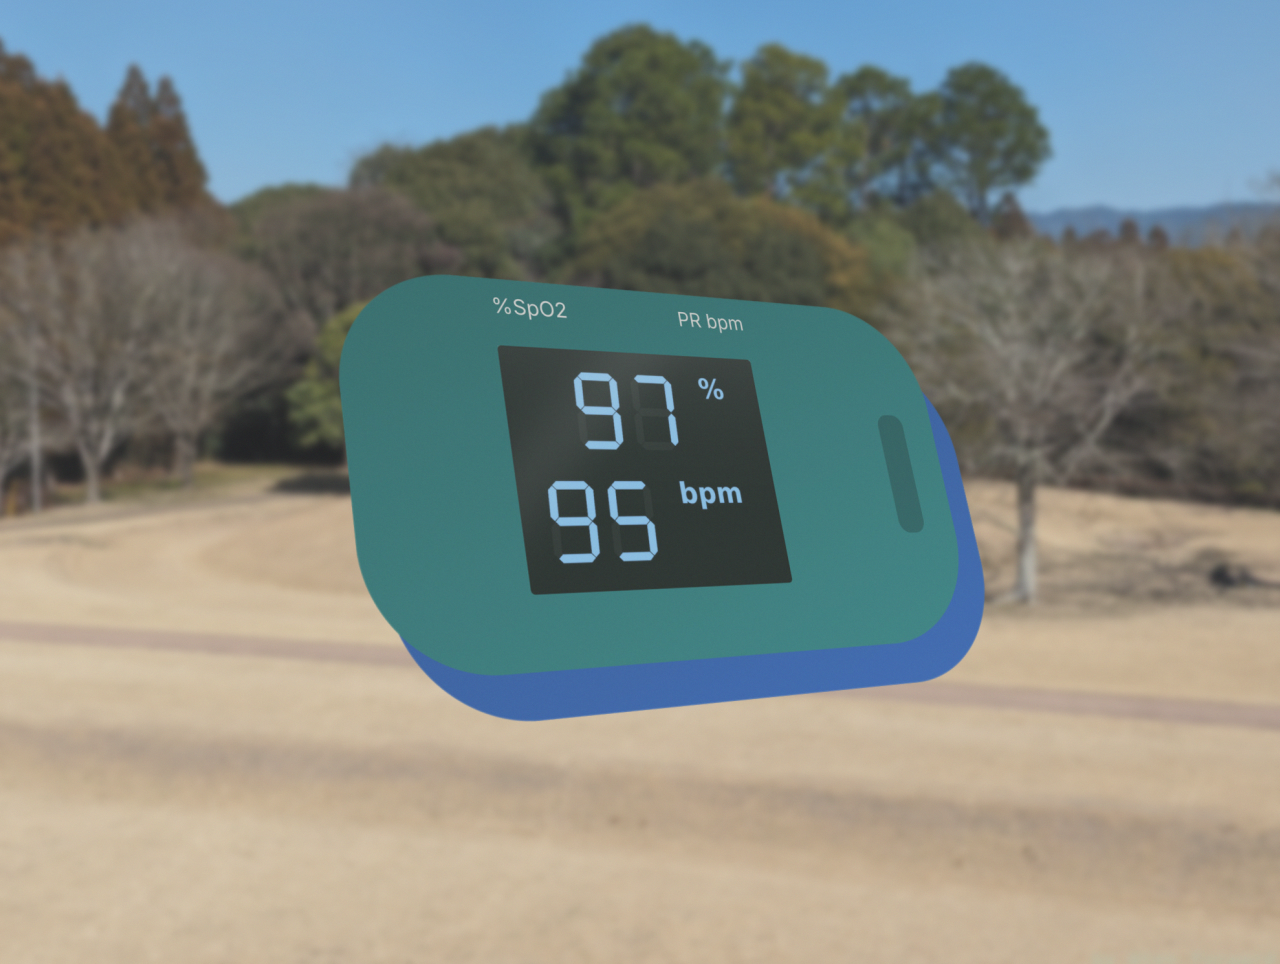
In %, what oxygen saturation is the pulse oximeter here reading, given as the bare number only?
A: 97
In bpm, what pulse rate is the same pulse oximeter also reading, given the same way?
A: 95
